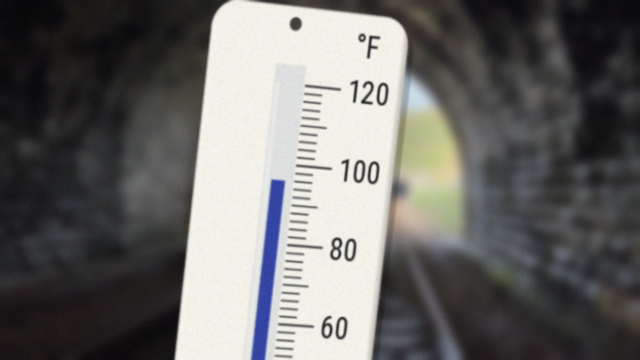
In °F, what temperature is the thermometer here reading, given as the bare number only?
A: 96
